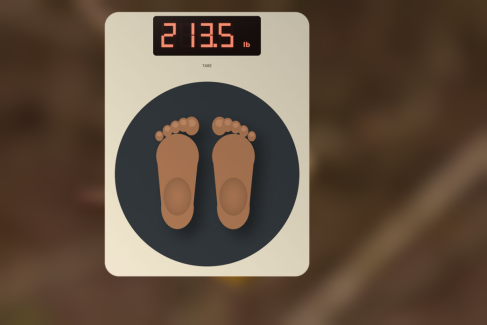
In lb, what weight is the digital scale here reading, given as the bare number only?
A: 213.5
